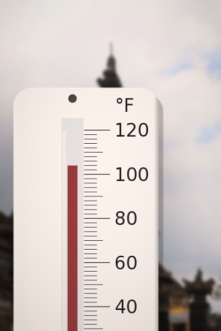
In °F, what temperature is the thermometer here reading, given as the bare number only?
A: 104
